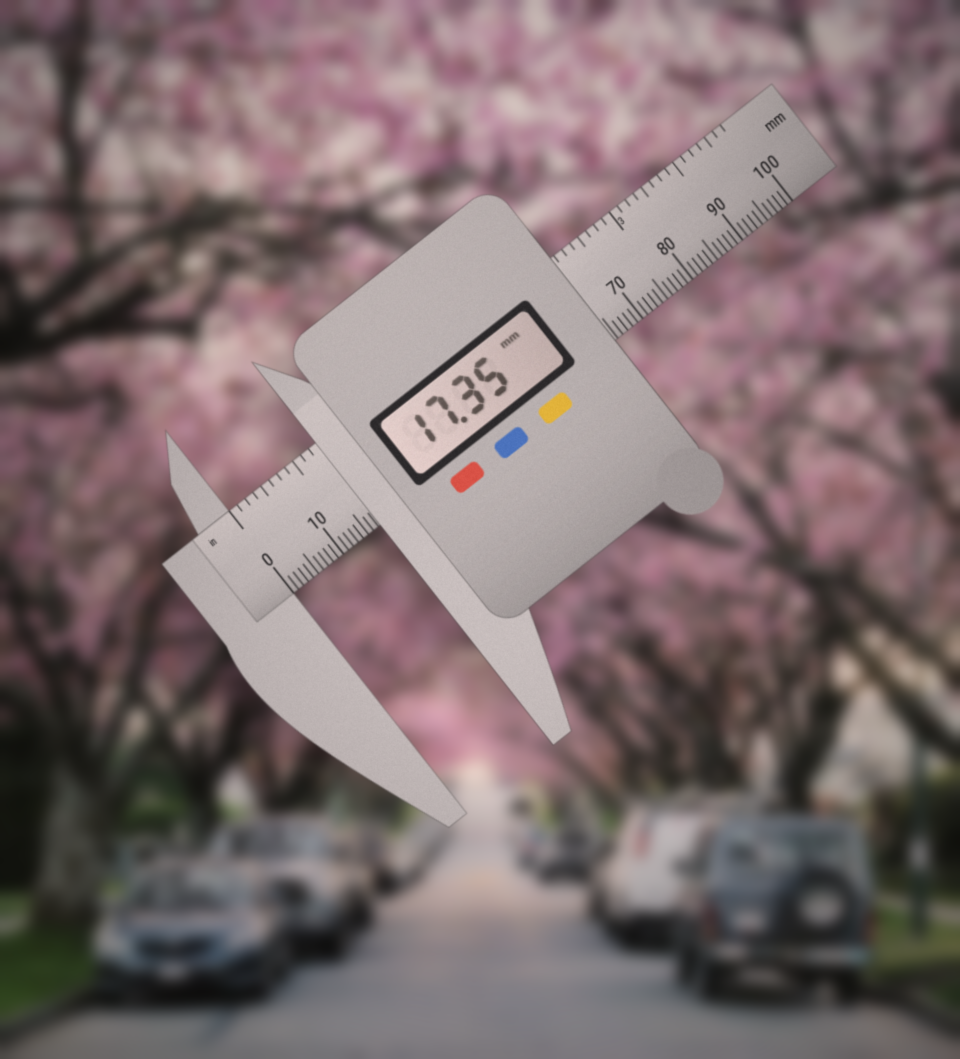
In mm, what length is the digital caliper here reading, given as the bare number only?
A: 17.35
